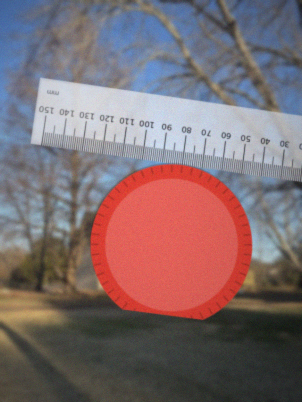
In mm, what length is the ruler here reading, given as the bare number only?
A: 80
